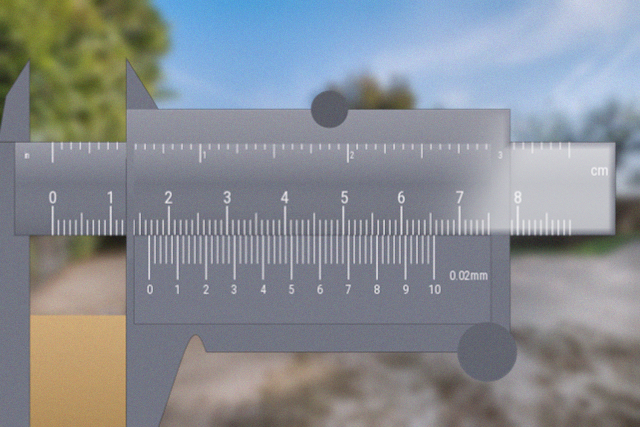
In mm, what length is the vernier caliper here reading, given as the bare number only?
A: 16.6
